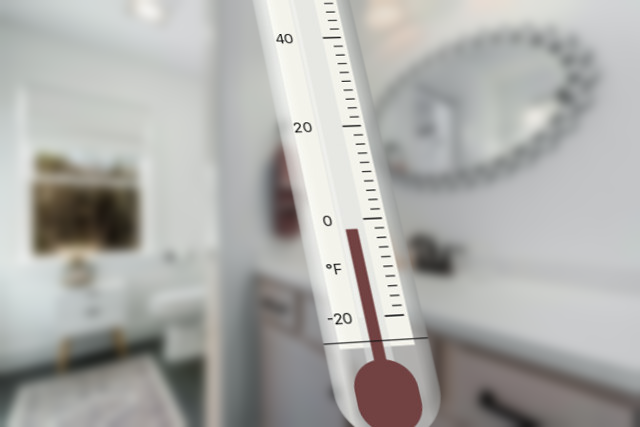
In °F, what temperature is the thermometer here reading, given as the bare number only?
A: -2
